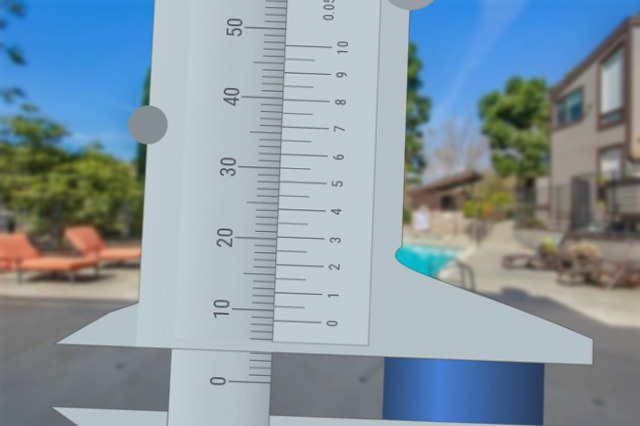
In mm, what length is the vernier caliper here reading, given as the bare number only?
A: 8.6
